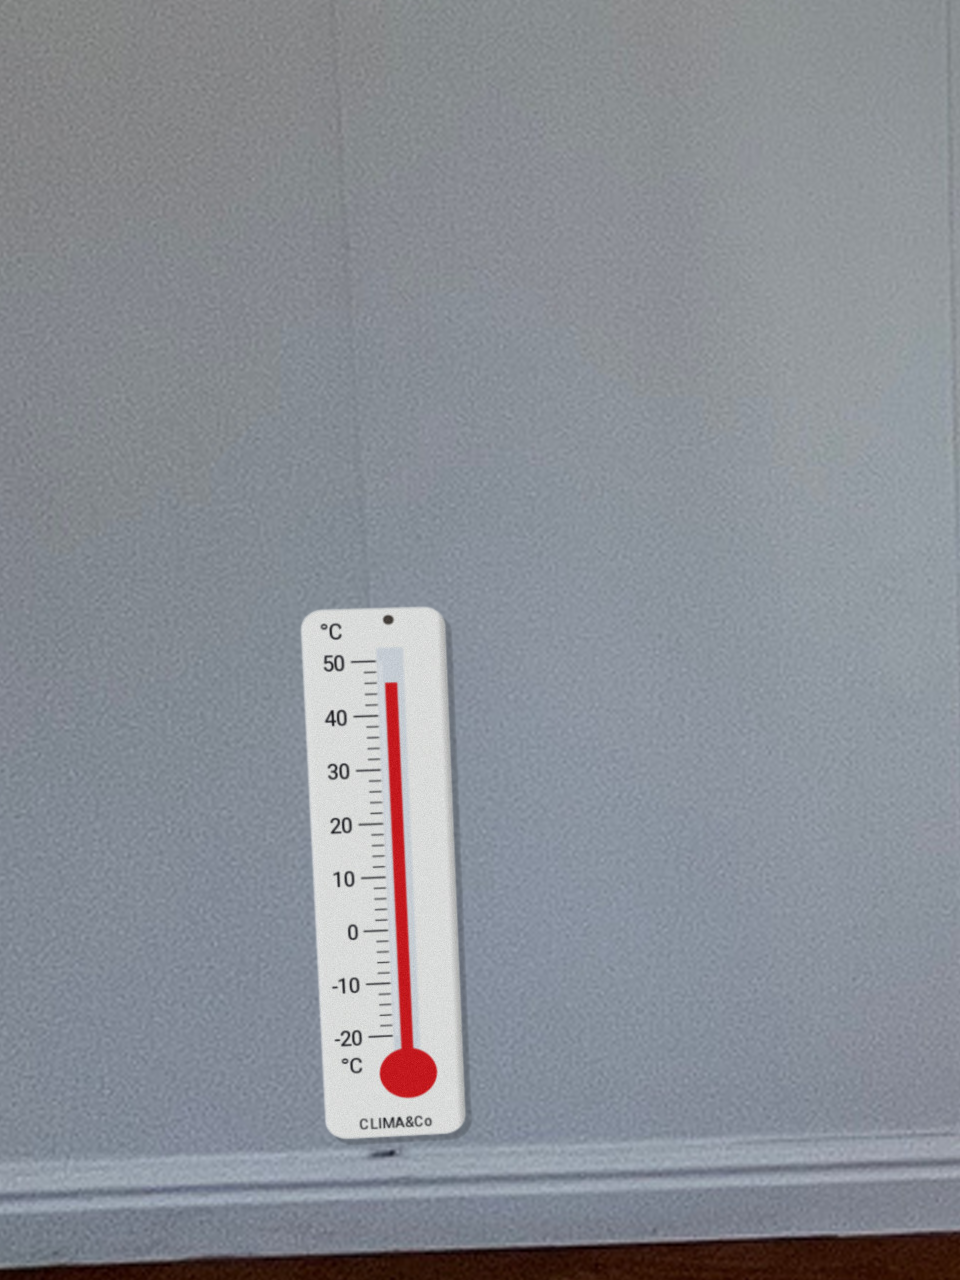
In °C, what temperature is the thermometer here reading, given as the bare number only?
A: 46
